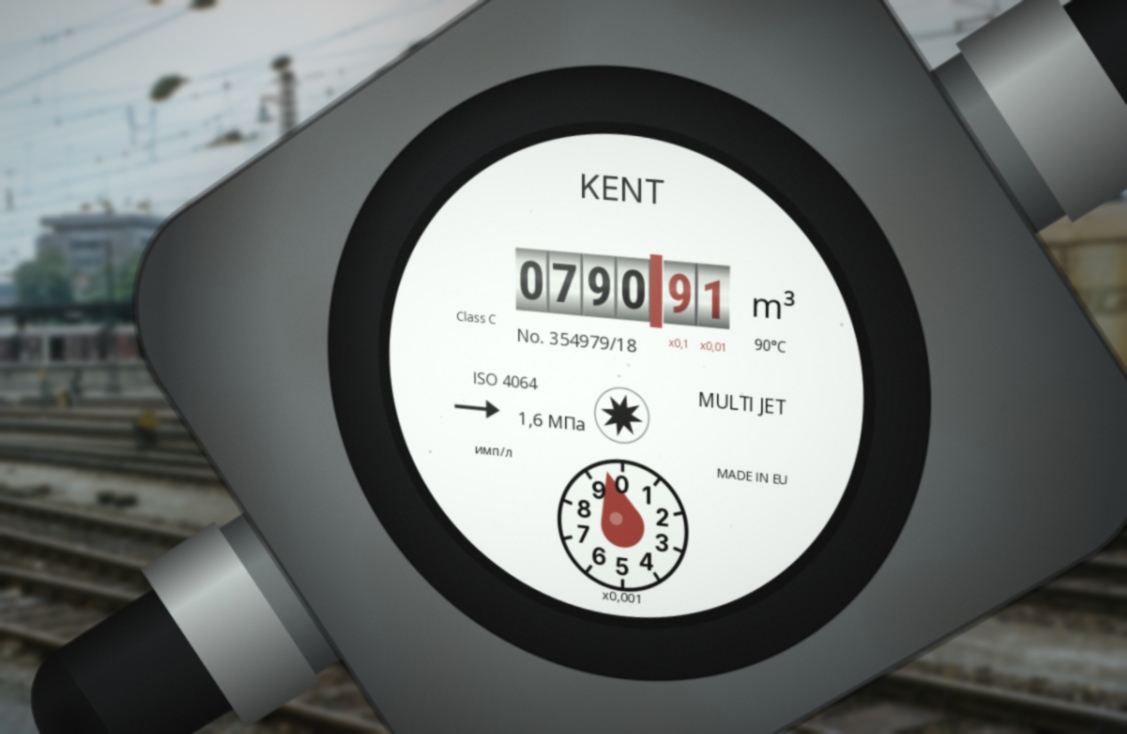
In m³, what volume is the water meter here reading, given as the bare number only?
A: 790.909
